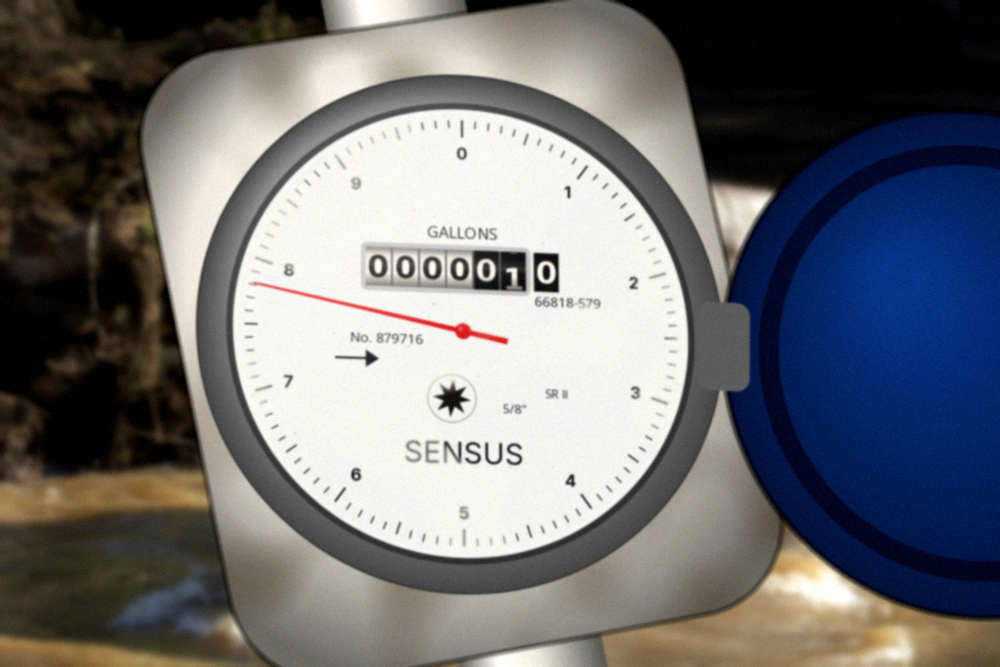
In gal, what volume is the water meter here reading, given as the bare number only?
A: 7.8
